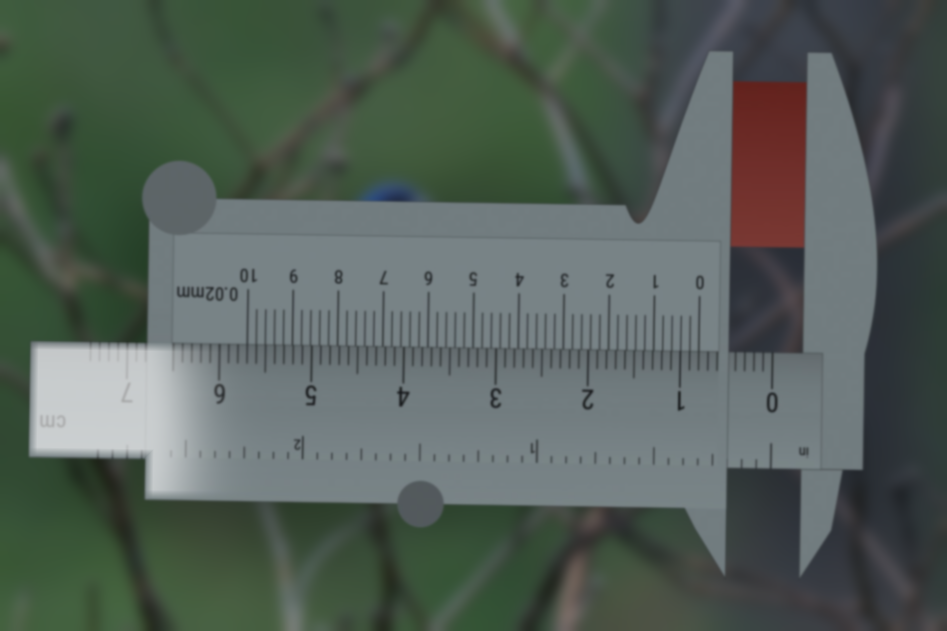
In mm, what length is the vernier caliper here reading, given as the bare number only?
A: 8.0
